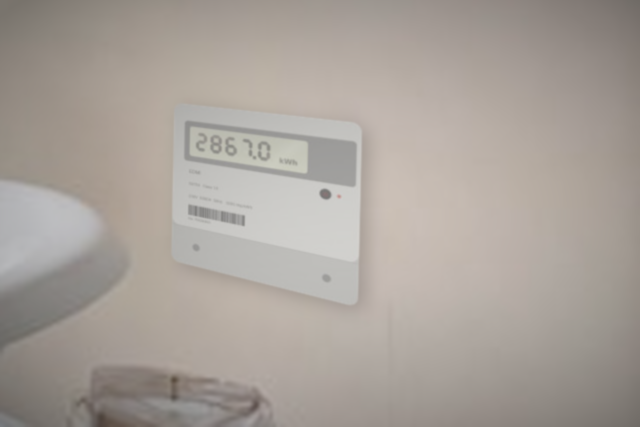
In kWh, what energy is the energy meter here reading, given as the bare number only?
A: 2867.0
